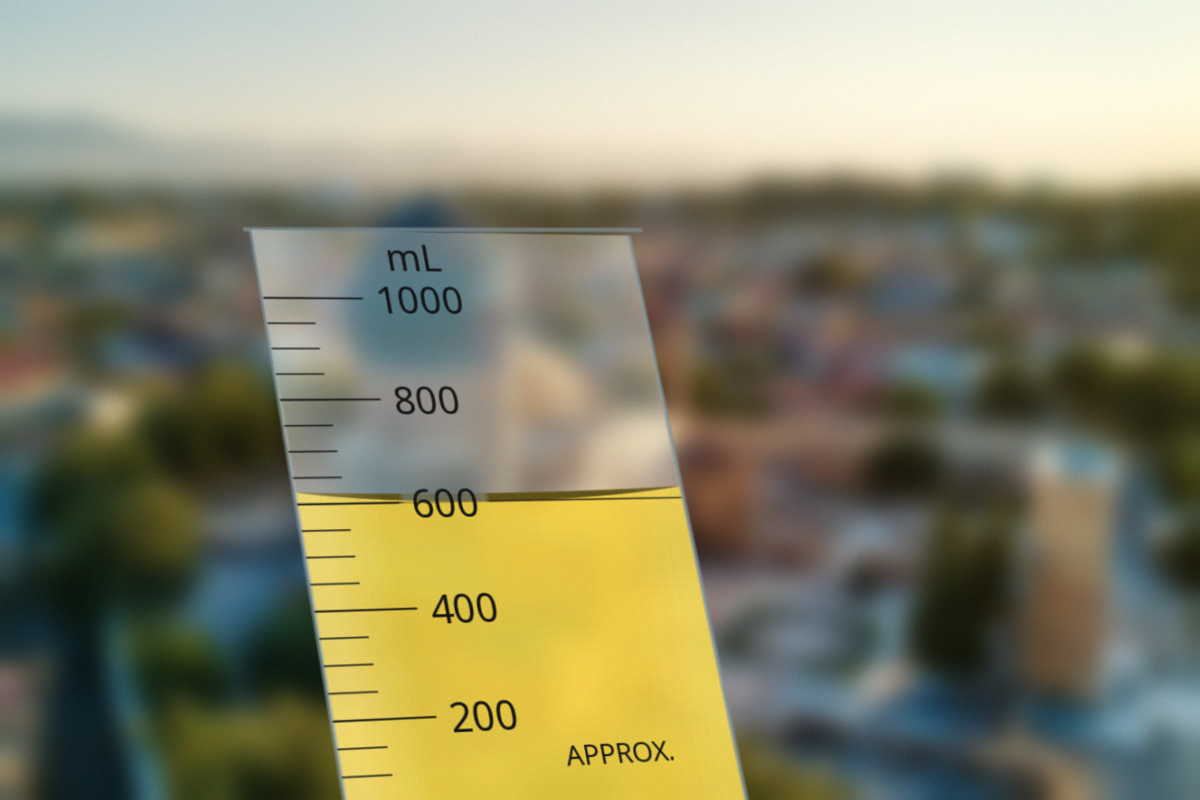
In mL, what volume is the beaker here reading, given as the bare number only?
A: 600
